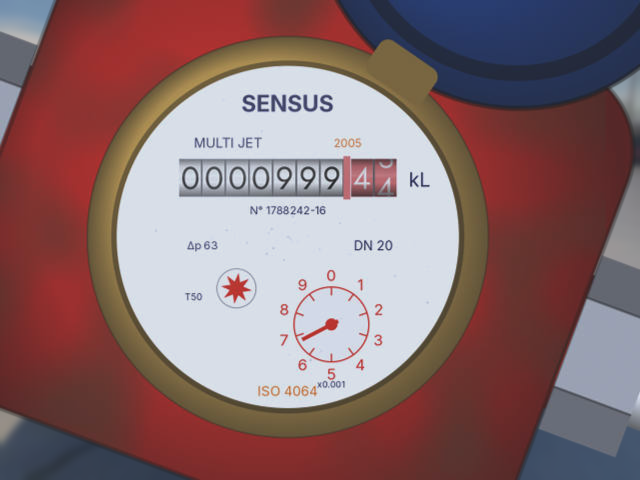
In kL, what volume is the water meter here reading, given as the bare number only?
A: 999.436
